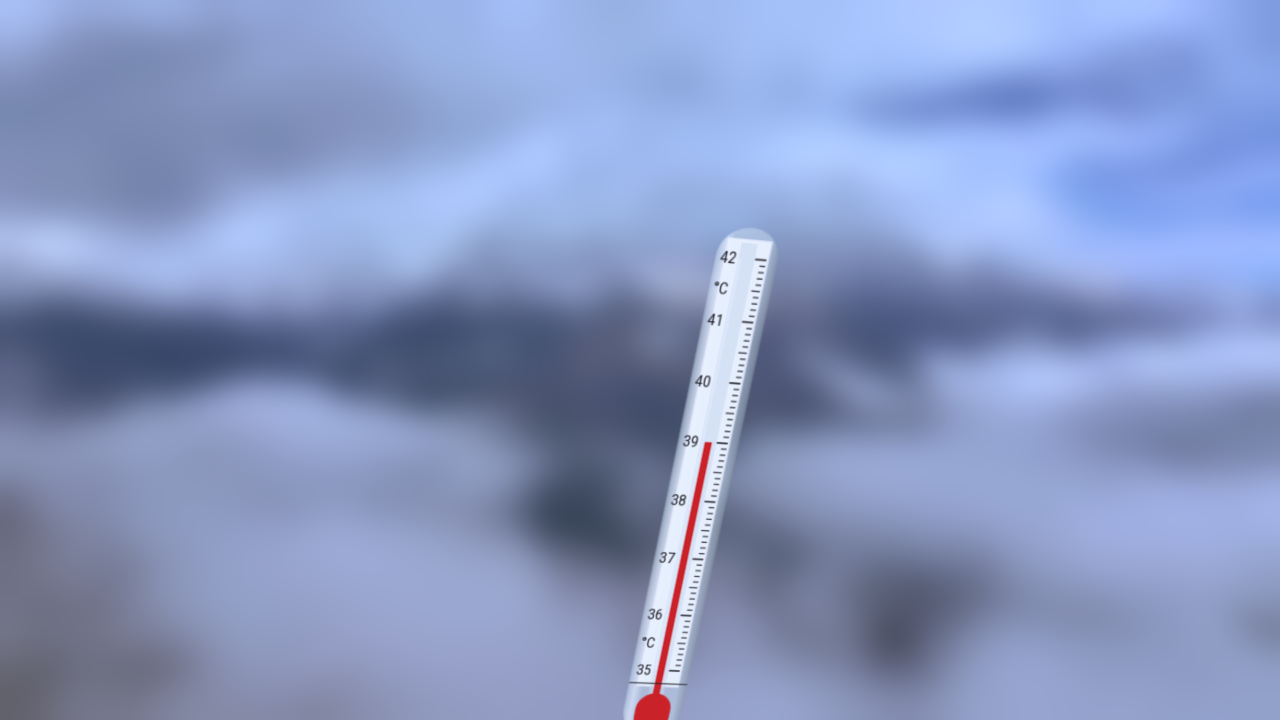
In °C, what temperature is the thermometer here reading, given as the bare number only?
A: 39
